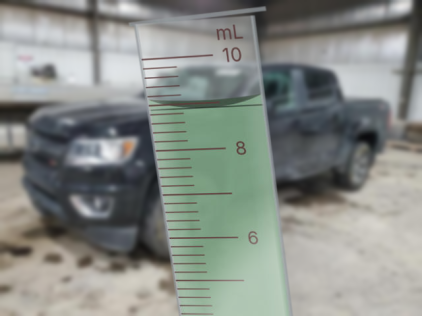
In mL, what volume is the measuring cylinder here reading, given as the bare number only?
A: 8.9
